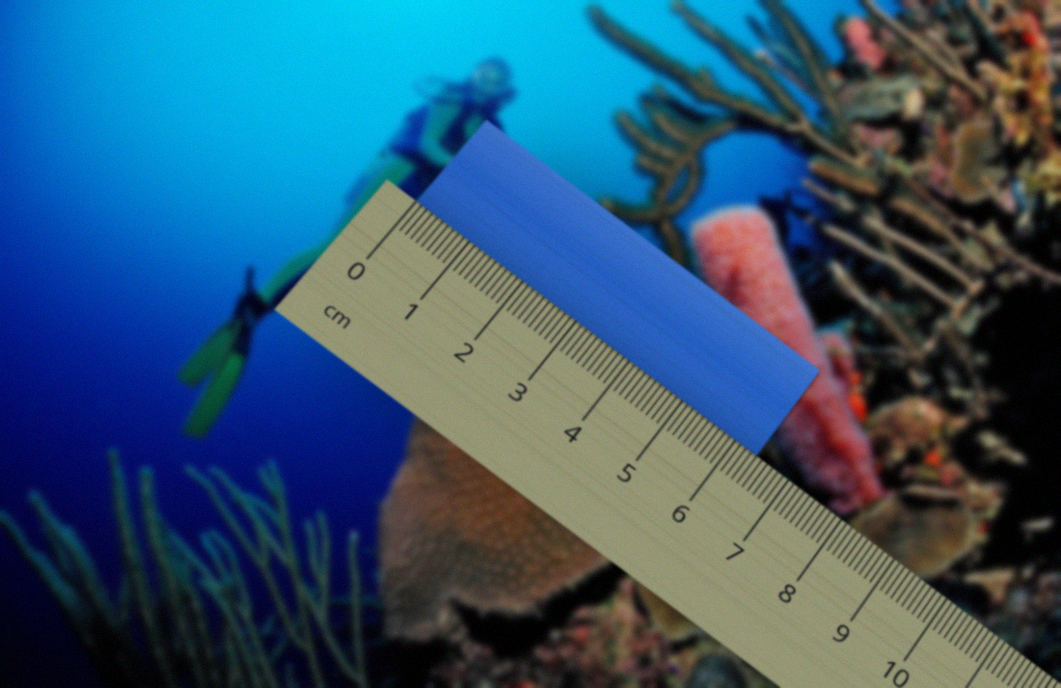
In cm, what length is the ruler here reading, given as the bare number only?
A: 6.4
